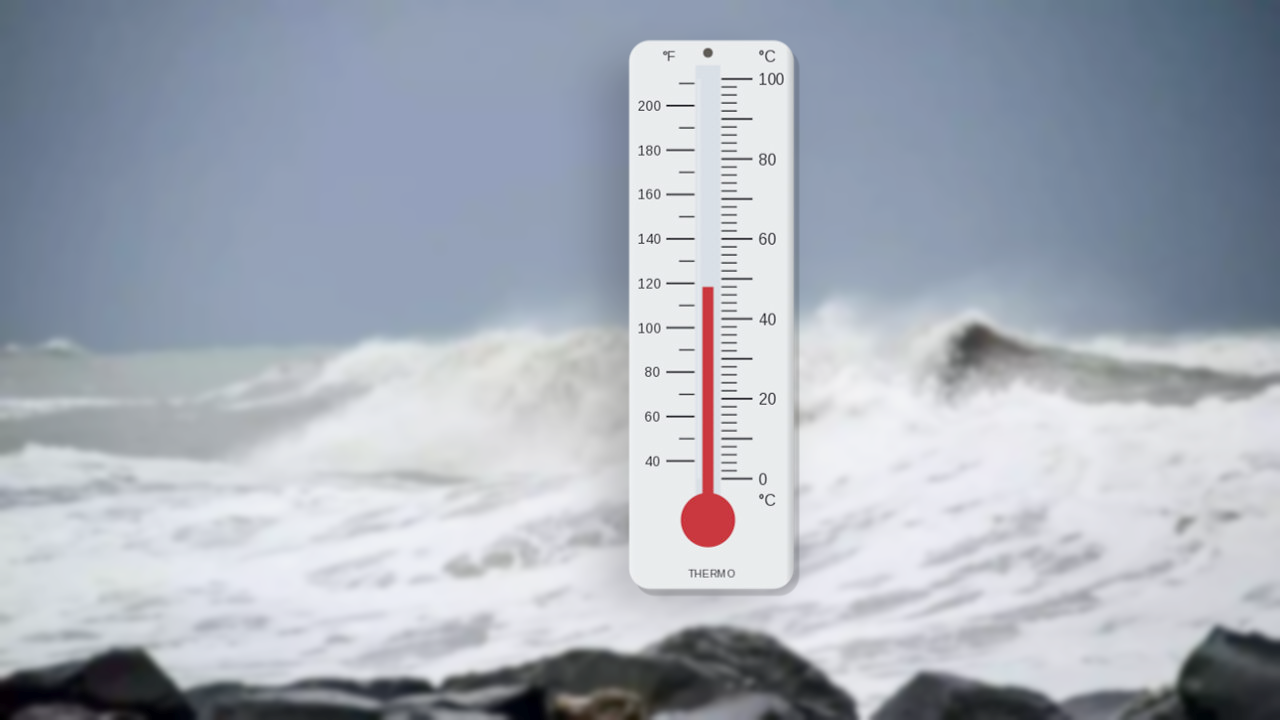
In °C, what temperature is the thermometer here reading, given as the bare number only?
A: 48
